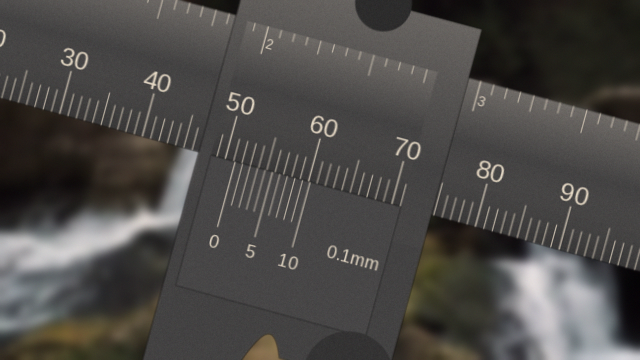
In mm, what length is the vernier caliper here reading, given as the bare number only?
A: 51.2
